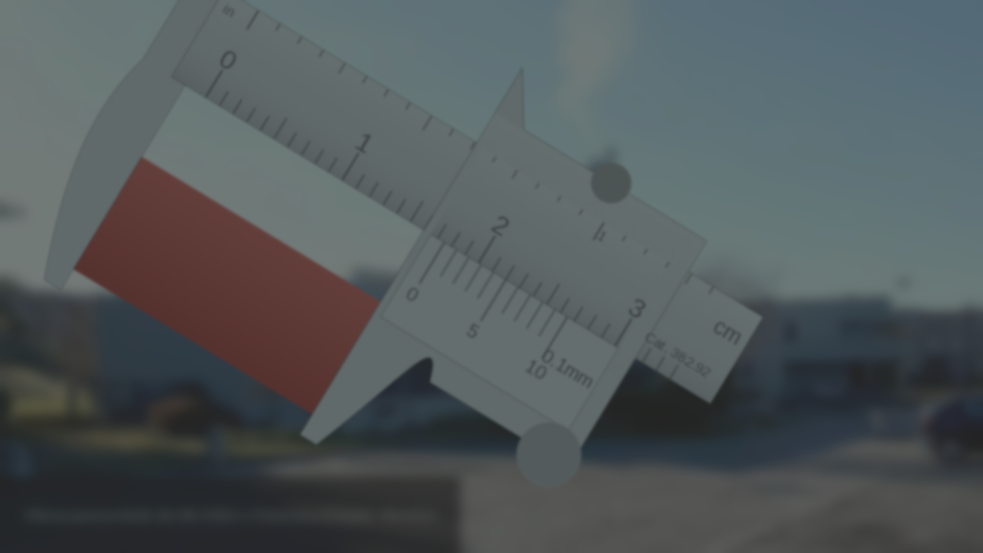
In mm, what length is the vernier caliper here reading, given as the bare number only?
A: 17.5
